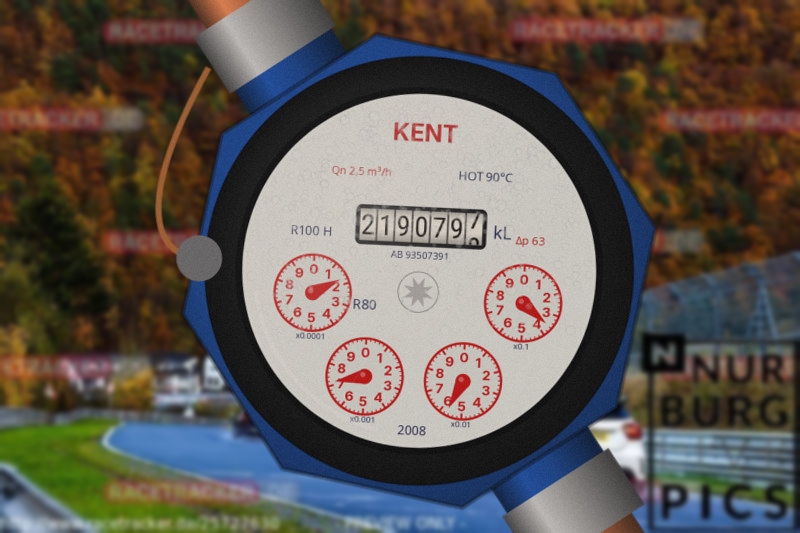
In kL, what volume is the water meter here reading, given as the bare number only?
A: 2190797.3571
